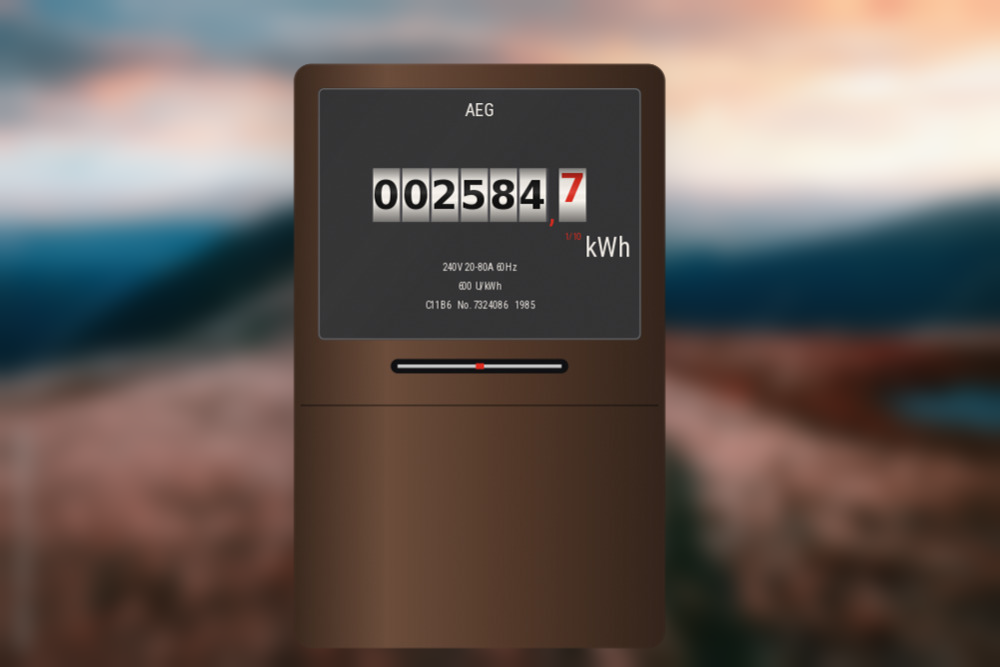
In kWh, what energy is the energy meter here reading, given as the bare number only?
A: 2584.7
